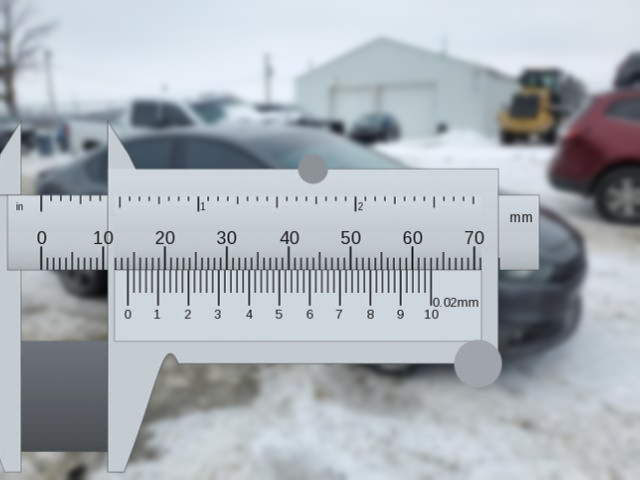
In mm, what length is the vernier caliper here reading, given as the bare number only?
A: 14.0
